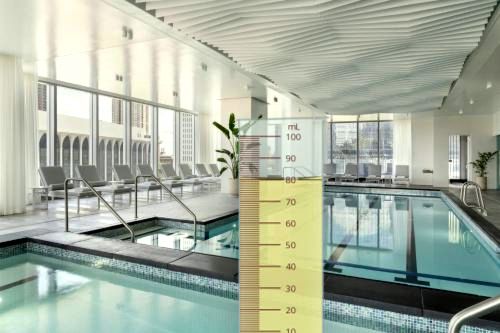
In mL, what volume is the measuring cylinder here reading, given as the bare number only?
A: 80
